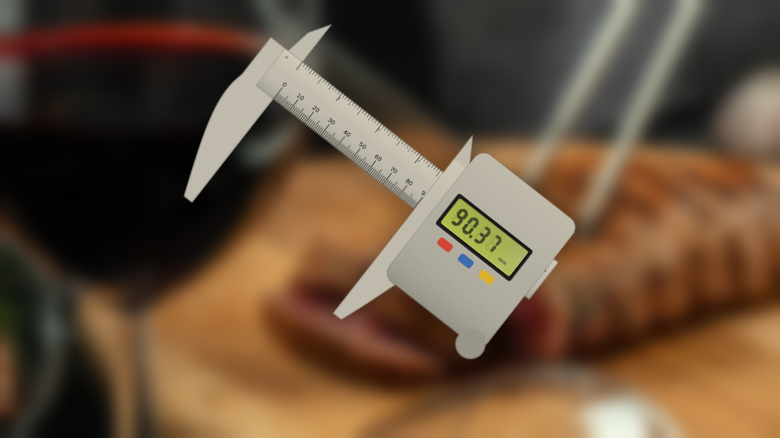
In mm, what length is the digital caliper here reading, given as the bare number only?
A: 90.37
